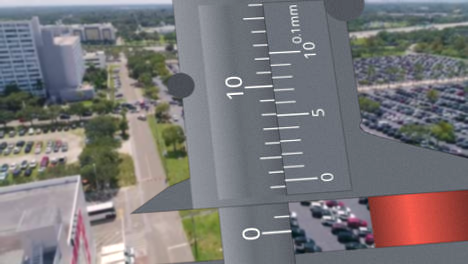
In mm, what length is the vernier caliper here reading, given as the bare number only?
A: 3.4
